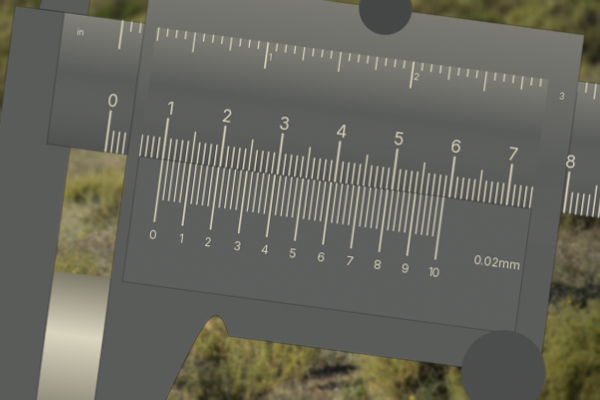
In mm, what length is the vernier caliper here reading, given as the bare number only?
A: 10.0
